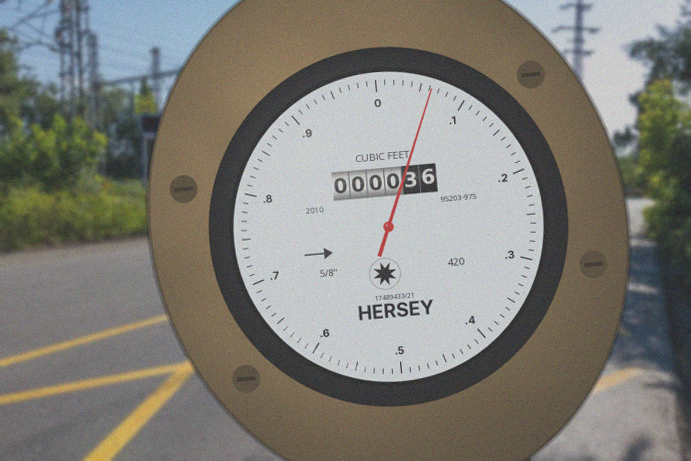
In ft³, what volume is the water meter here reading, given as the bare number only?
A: 36.06
